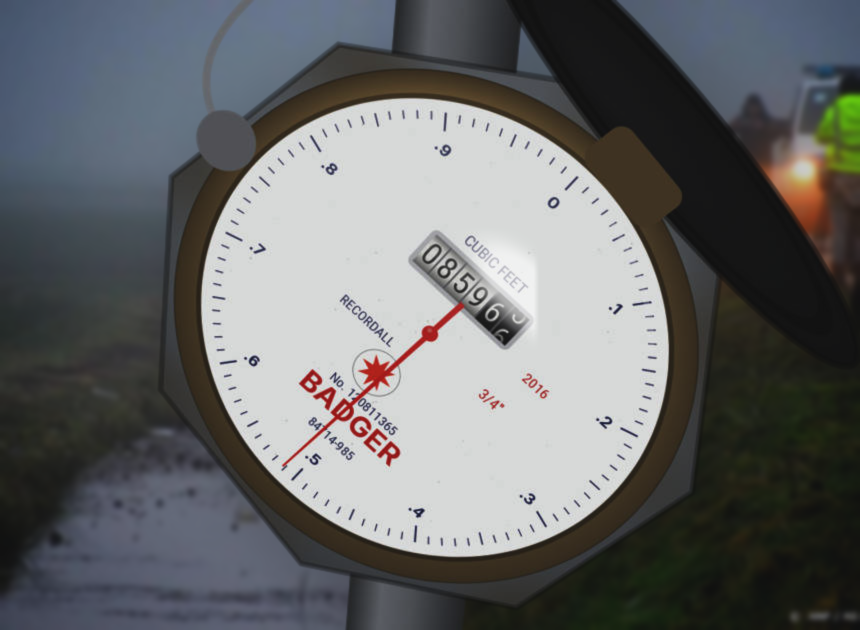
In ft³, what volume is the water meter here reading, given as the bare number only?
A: 85965.51
